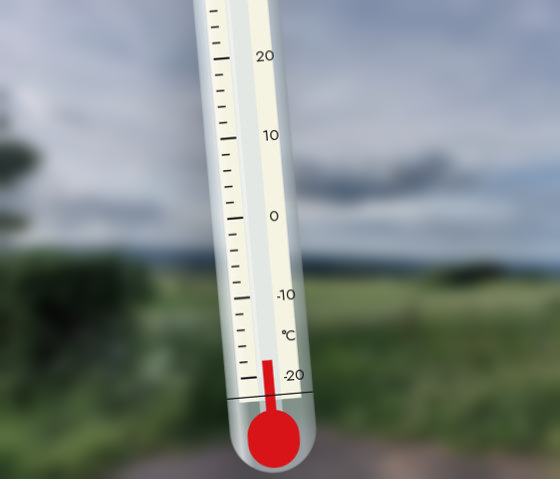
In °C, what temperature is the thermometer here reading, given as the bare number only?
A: -18
